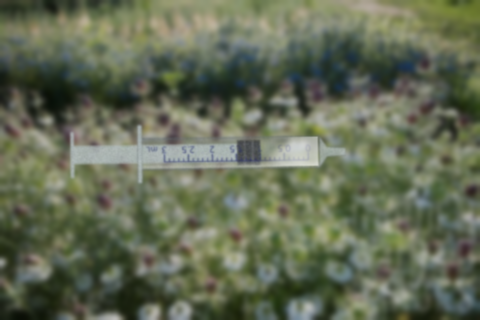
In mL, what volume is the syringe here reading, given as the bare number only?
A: 1
